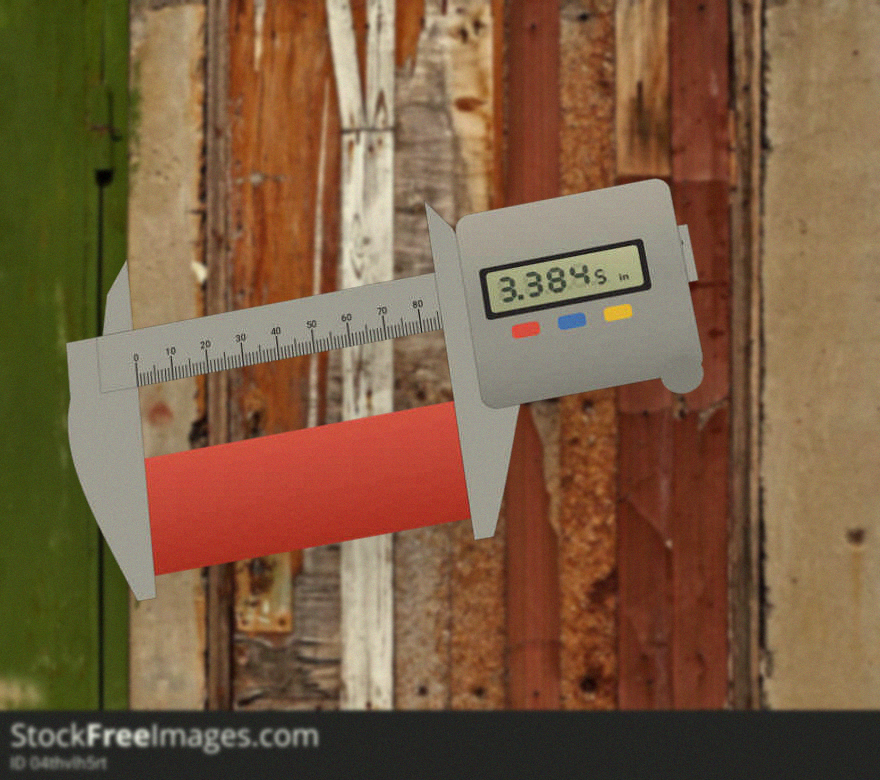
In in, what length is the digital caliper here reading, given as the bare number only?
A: 3.3845
